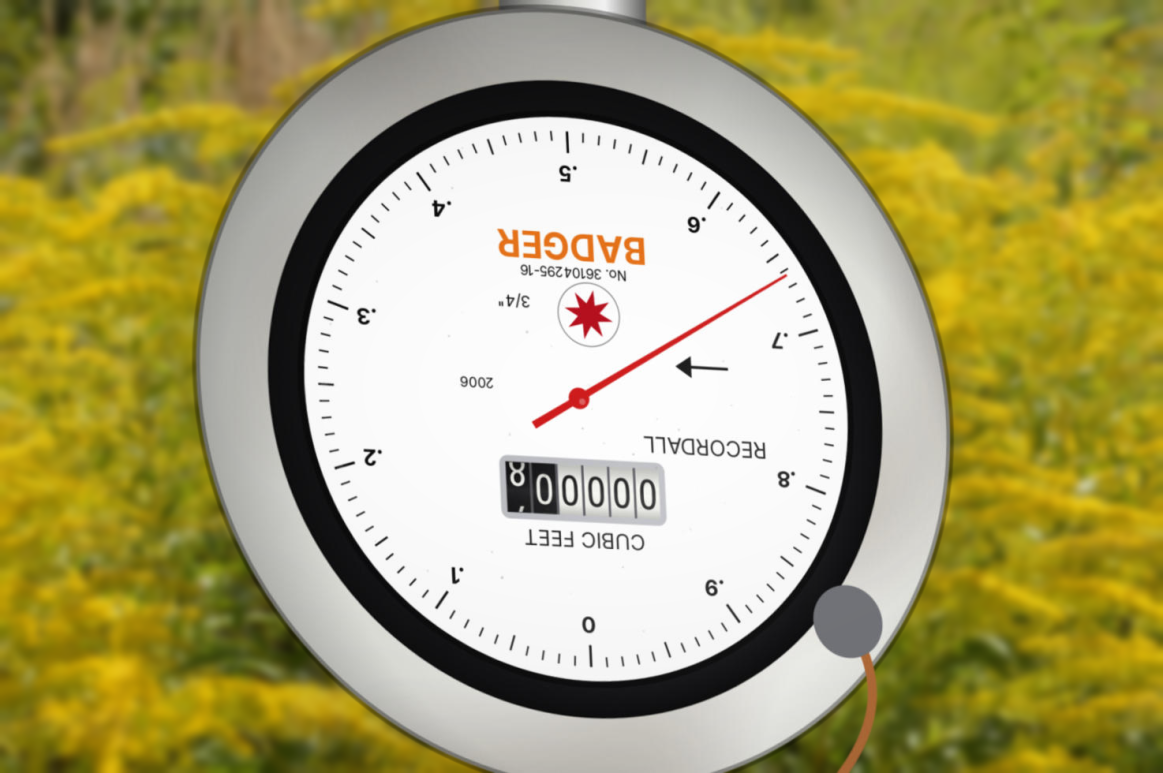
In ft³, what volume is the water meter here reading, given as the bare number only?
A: 7.66
